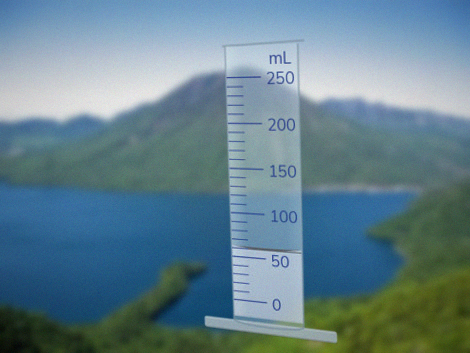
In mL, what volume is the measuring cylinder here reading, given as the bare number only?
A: 60
